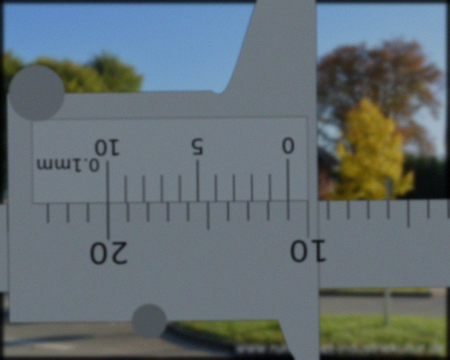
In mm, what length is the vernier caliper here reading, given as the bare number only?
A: 11.0
